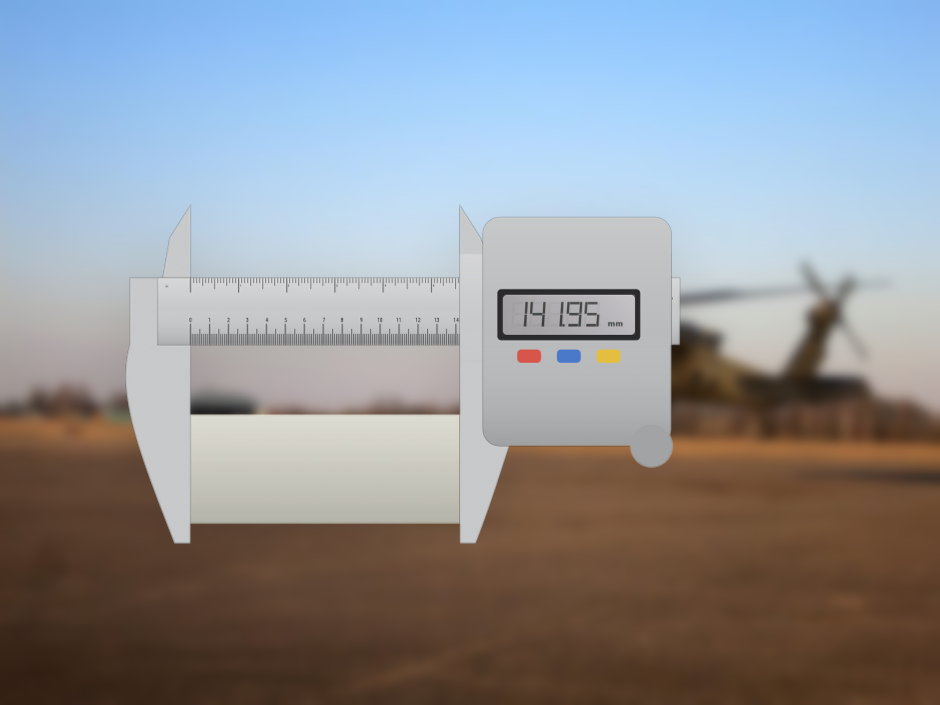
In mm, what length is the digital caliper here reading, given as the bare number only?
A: 141.95
